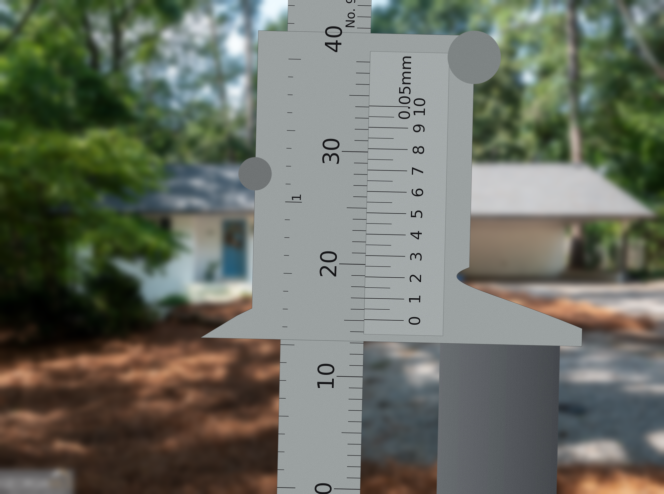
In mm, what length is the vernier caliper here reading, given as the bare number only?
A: 15.1
